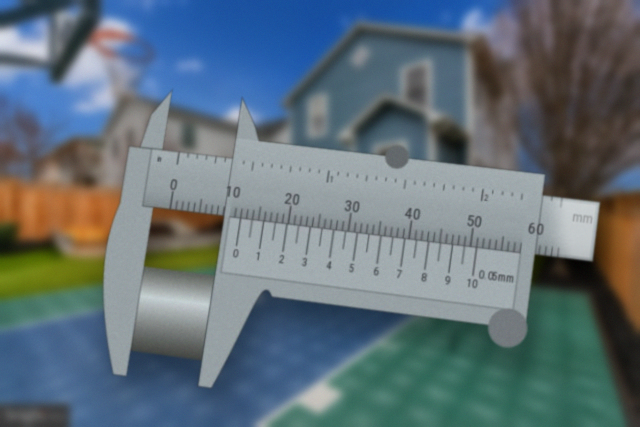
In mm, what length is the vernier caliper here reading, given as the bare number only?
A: 12.0
